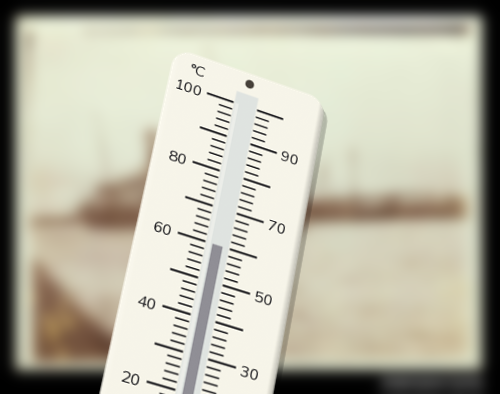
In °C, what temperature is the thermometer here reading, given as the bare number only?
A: 60
